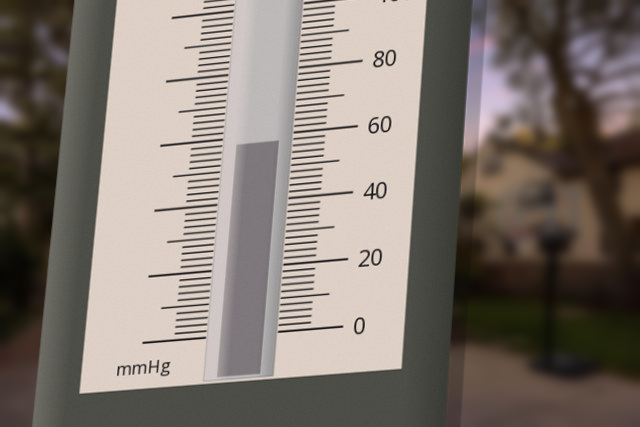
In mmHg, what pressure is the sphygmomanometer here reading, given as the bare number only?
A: 58
